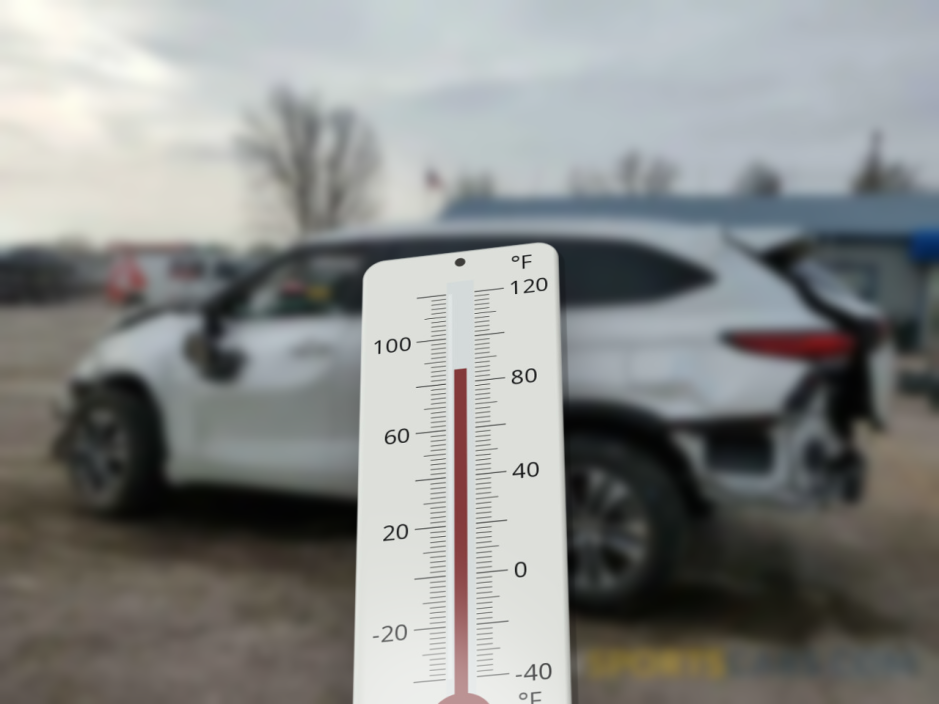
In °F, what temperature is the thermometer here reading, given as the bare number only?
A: 86
